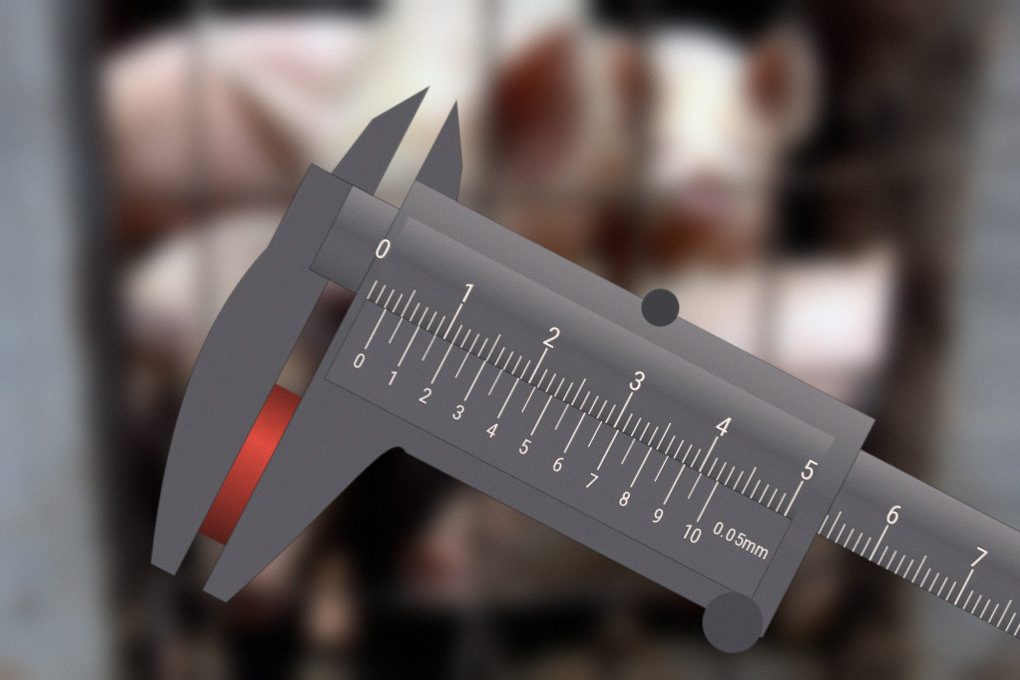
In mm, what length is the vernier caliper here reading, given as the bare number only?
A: 3.2
